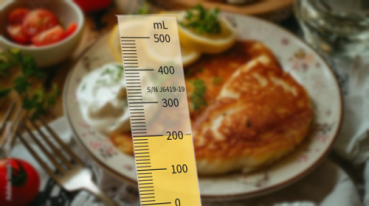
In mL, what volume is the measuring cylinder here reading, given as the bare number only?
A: 200
